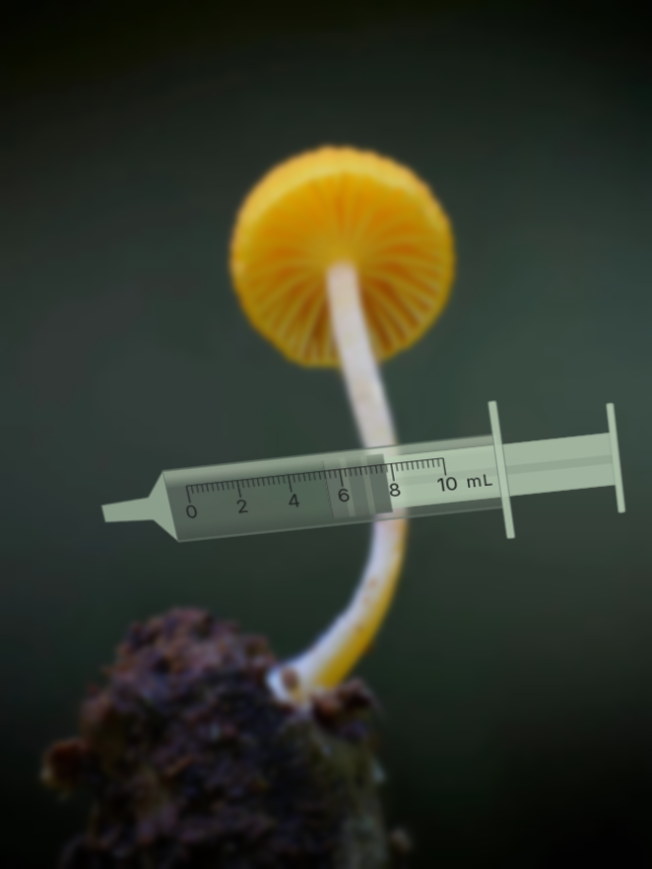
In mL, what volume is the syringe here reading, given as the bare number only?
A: 5.4
